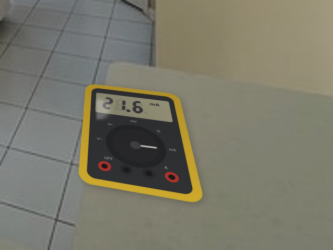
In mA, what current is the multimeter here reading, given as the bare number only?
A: 21.6
